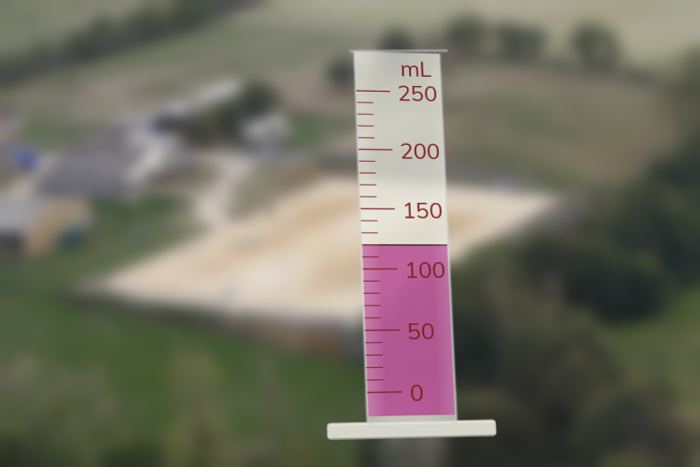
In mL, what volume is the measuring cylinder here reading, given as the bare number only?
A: 120
